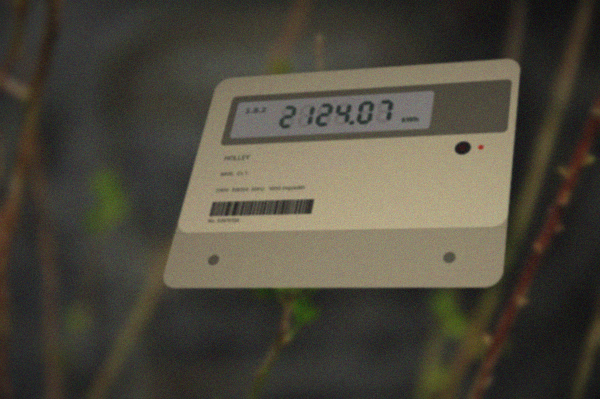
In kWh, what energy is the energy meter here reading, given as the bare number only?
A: 2124.07
